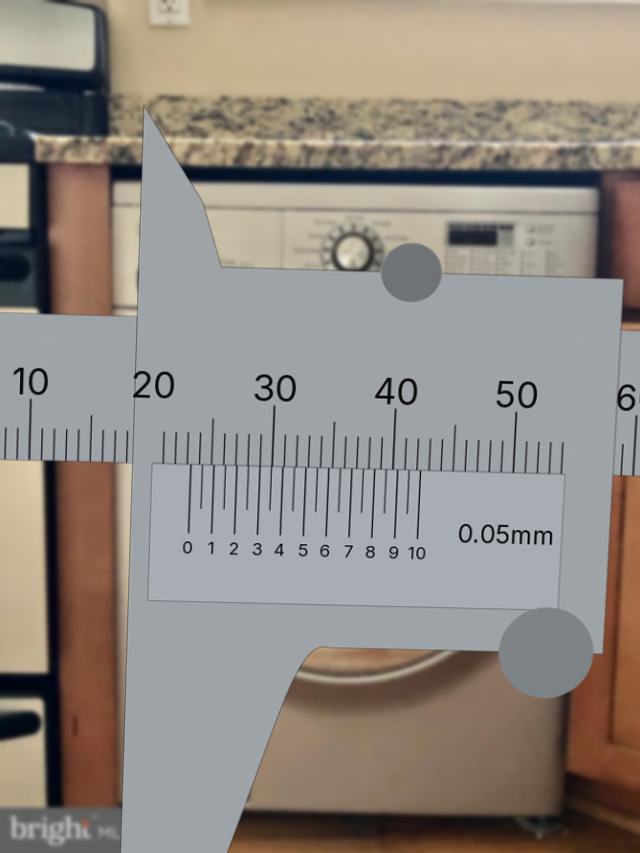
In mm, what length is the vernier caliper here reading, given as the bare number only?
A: 23.3
